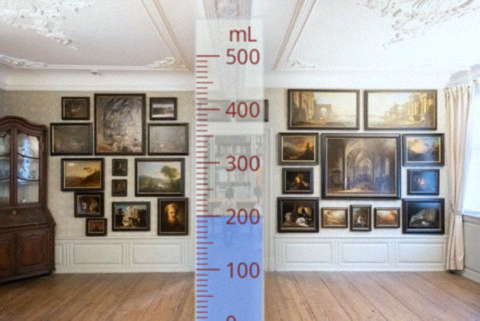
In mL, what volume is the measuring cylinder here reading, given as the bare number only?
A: 200
